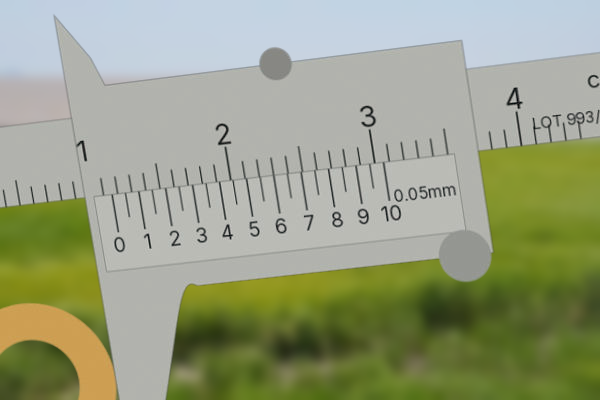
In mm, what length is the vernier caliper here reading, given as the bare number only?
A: 11.6
